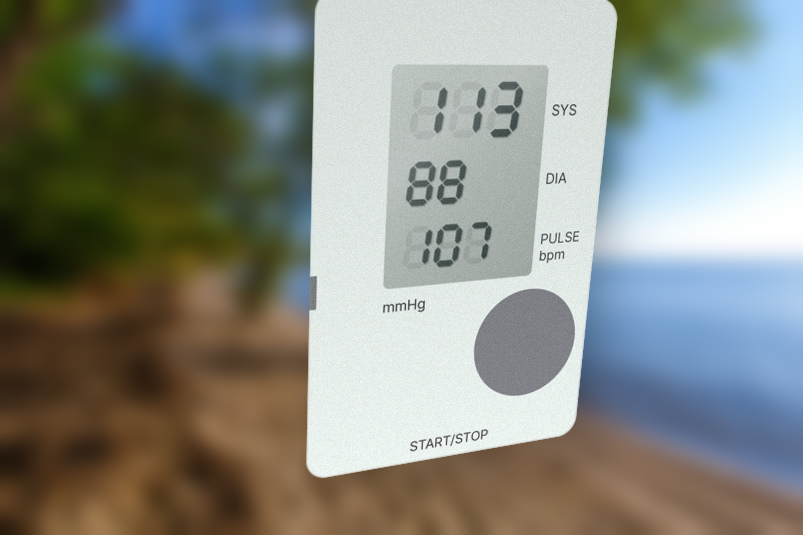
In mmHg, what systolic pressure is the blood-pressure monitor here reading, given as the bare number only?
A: 113
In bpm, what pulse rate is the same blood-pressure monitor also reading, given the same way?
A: 107
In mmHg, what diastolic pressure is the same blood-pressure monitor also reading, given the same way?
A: 88
